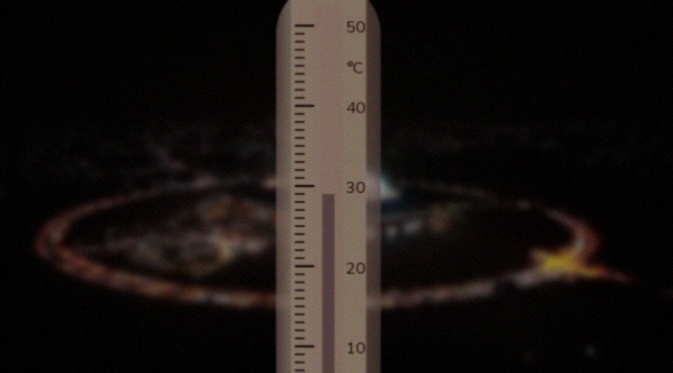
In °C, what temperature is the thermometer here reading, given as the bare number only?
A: 29
